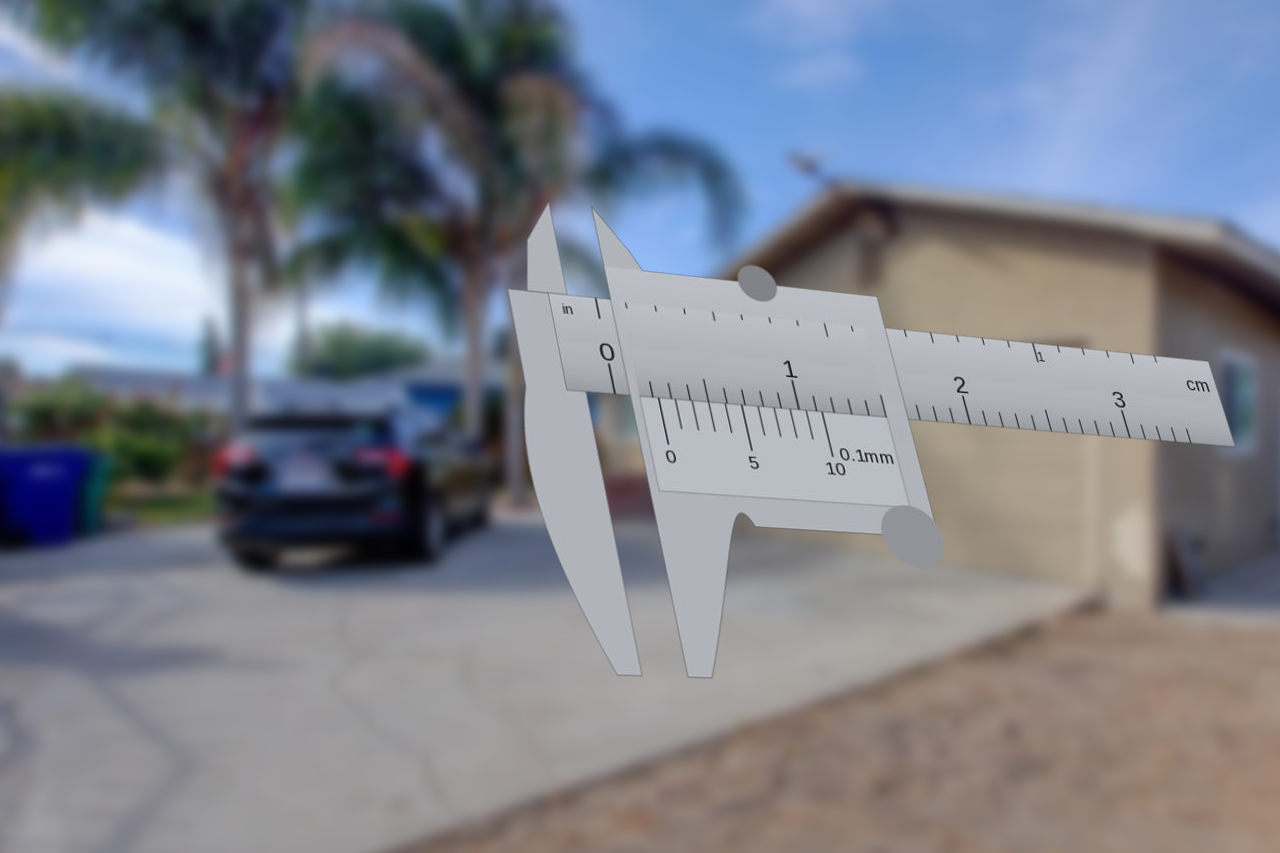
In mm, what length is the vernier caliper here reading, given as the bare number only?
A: 2.3
